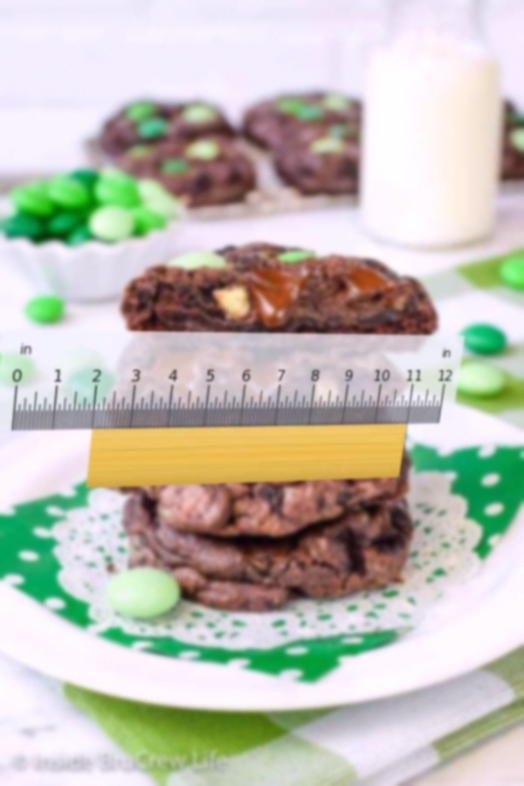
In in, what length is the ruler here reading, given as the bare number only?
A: 9
